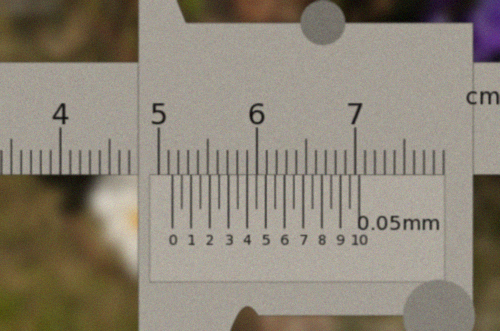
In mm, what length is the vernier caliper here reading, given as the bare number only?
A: 51.4
